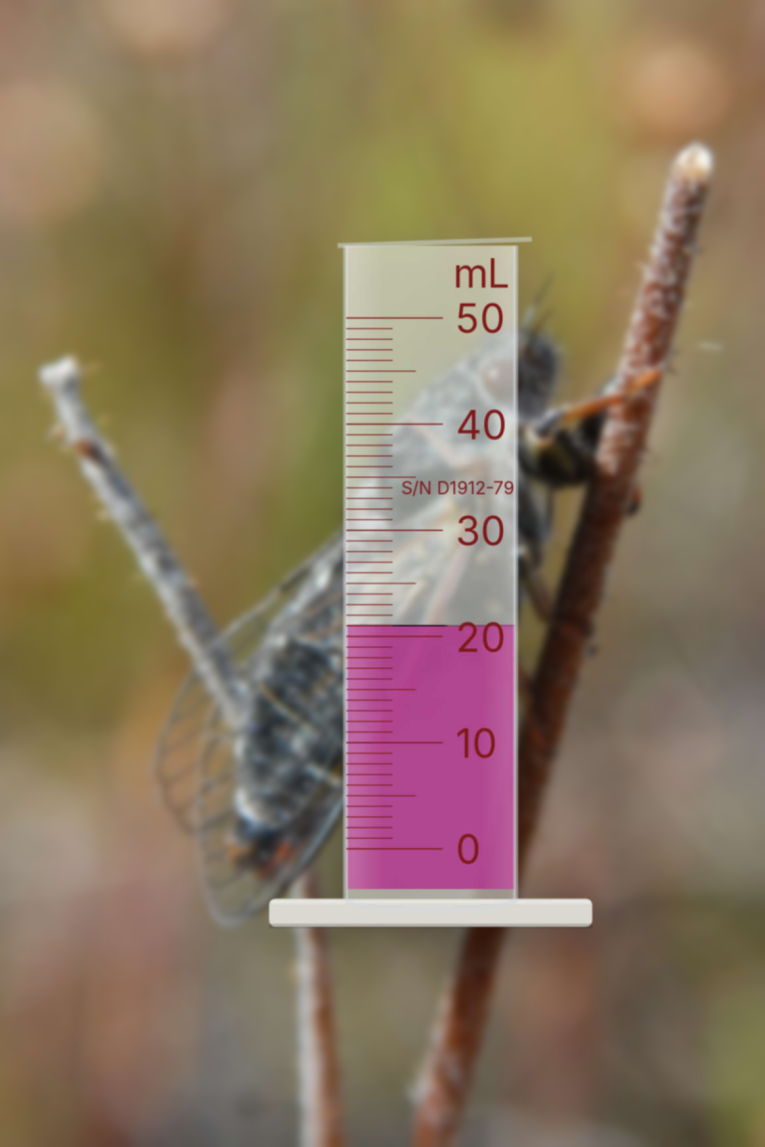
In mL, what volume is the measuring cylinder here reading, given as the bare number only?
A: 21
